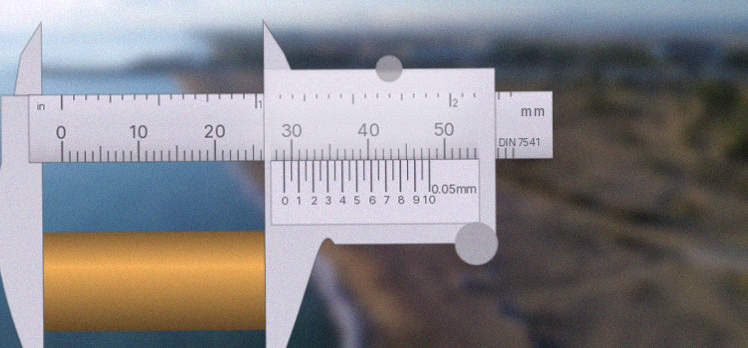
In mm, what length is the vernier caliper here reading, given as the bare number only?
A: 29.0
